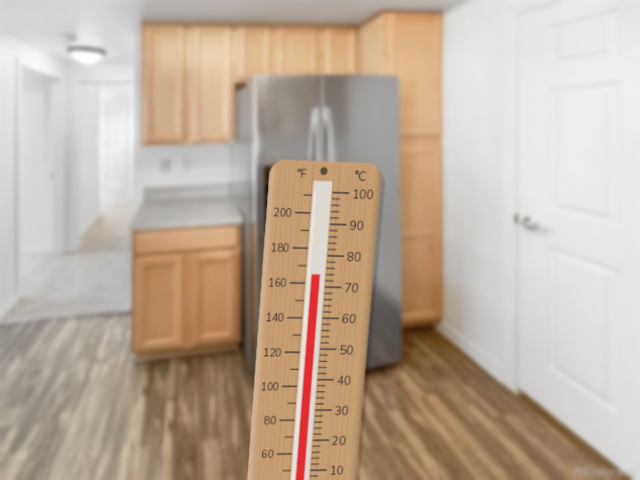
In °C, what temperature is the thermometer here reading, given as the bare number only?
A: 74
